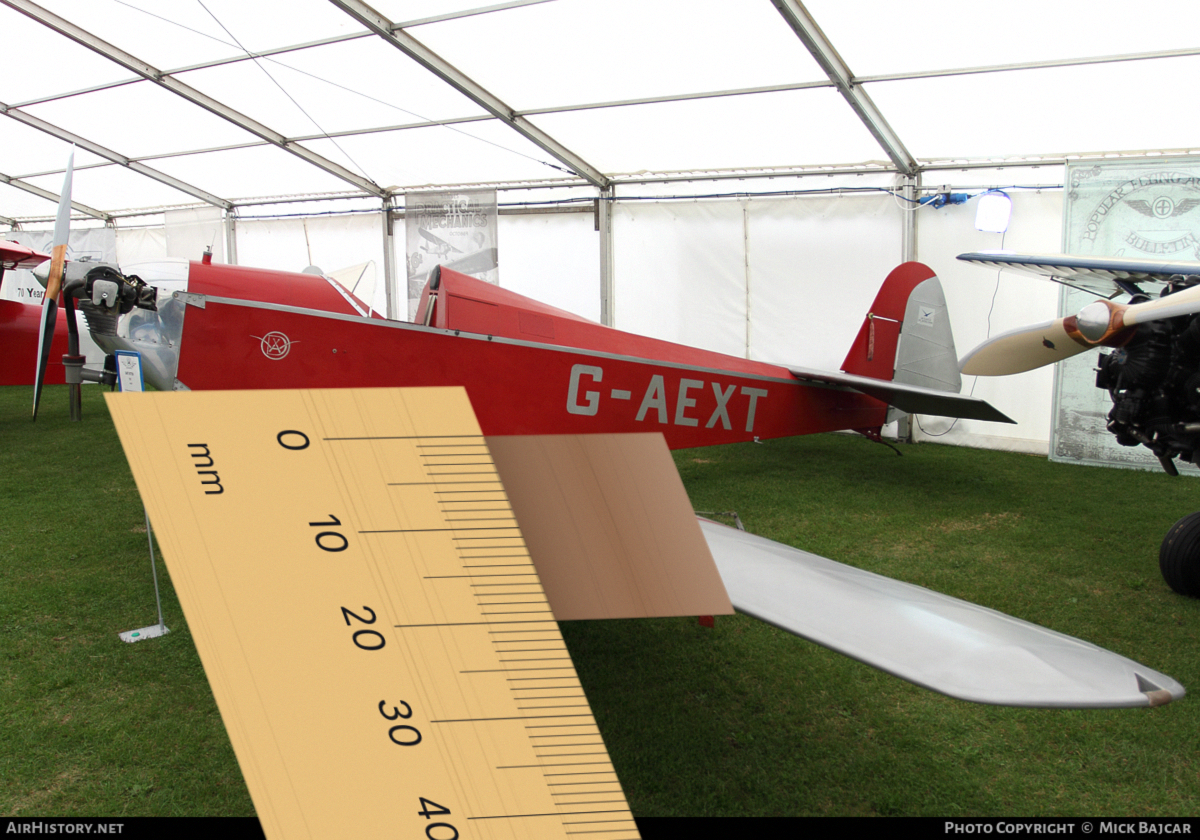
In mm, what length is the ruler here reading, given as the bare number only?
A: 20
